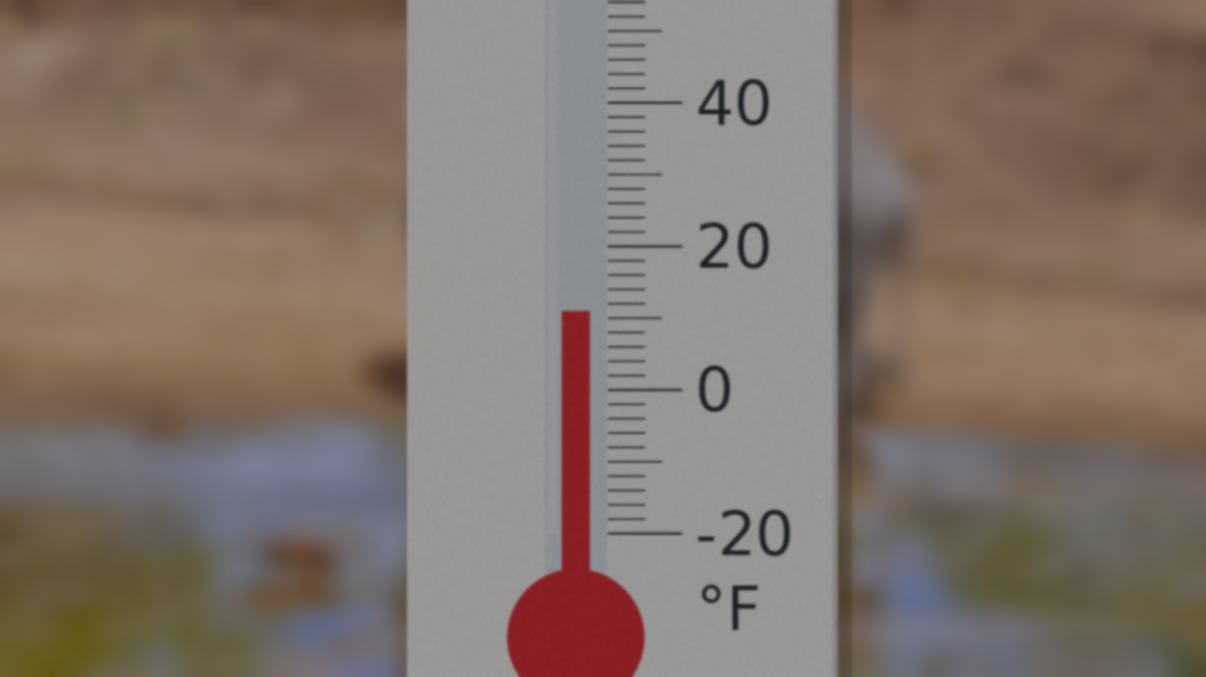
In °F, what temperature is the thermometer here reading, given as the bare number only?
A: 11
